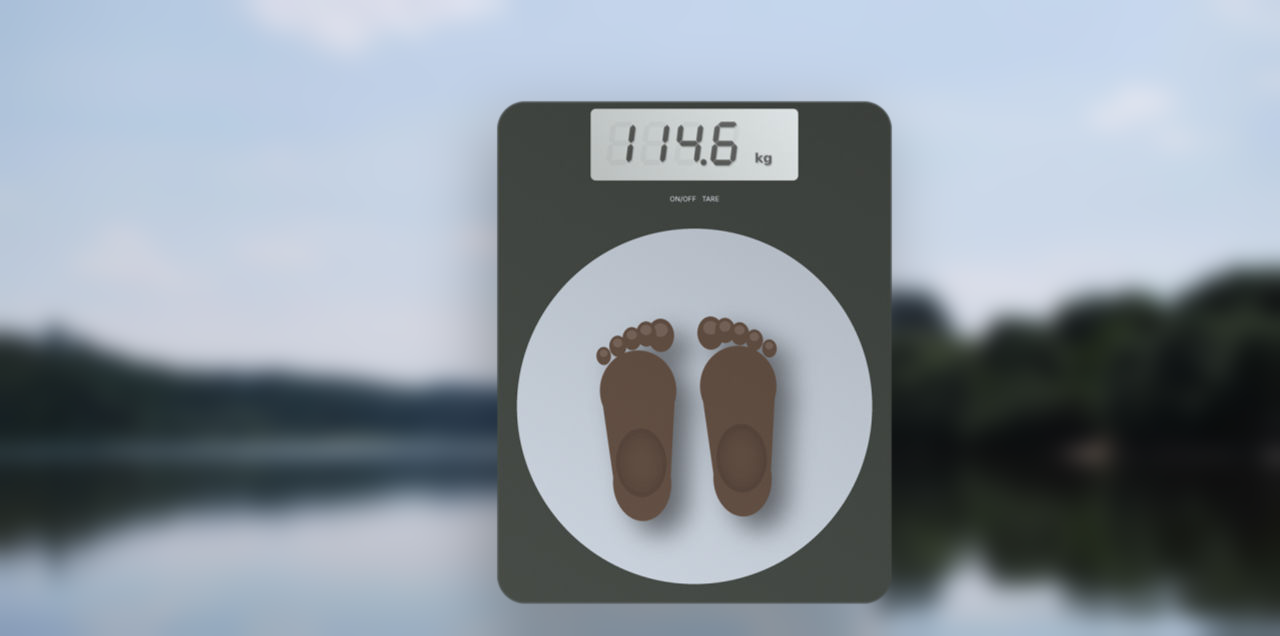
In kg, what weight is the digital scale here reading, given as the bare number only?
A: 114.6
